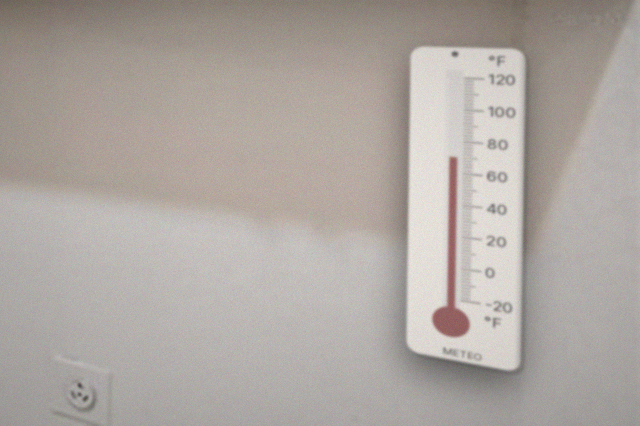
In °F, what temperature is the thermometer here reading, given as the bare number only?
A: 70
